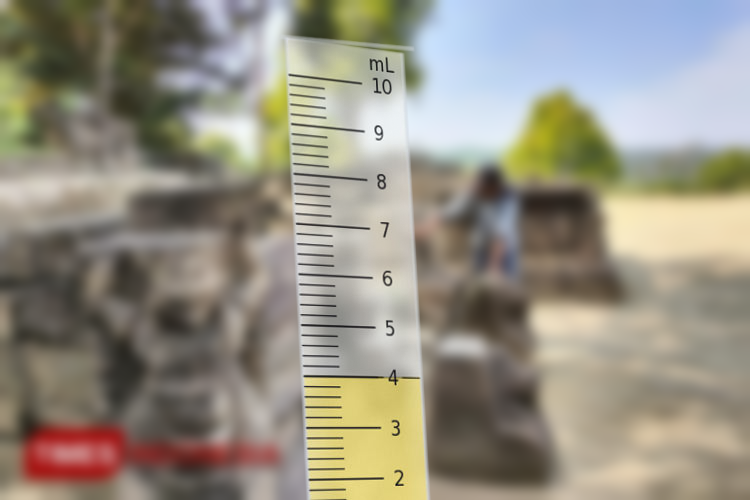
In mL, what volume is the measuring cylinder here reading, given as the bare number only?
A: 4
